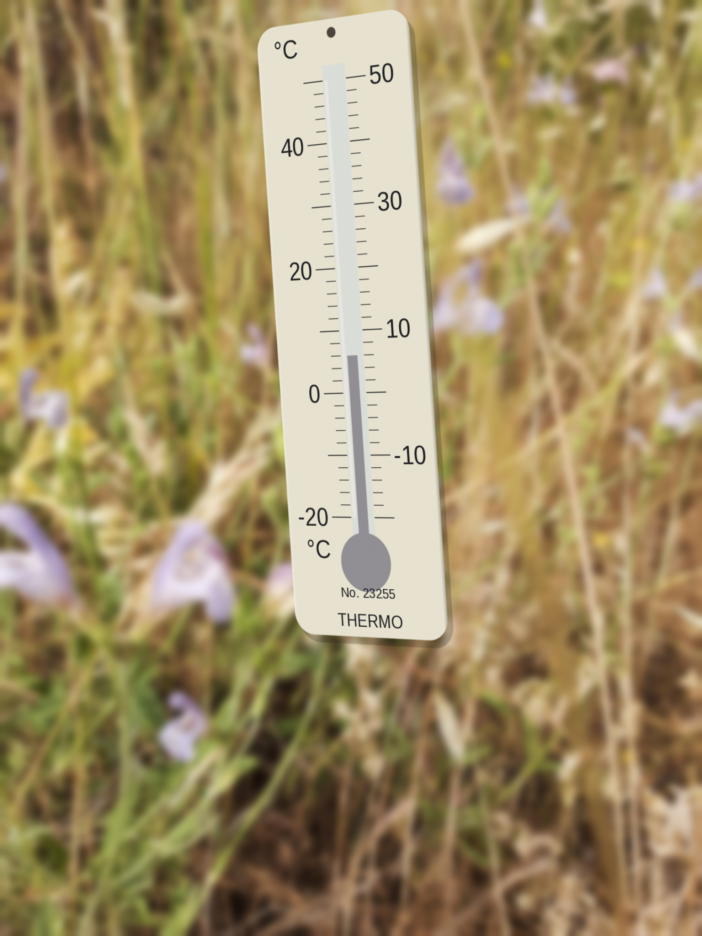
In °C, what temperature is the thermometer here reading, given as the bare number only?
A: 6
